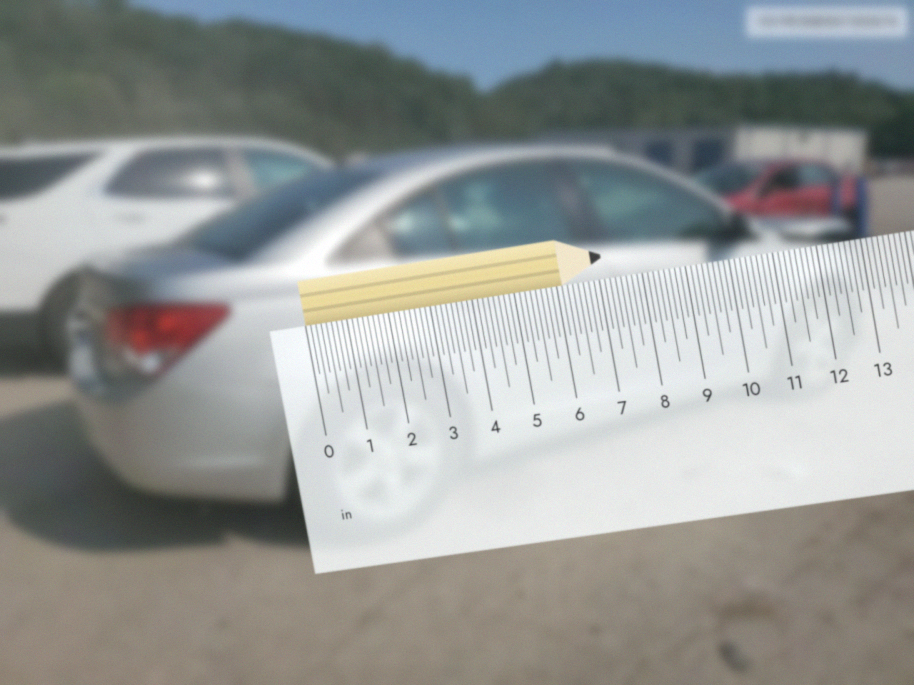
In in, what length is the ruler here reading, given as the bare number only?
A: 7.125
